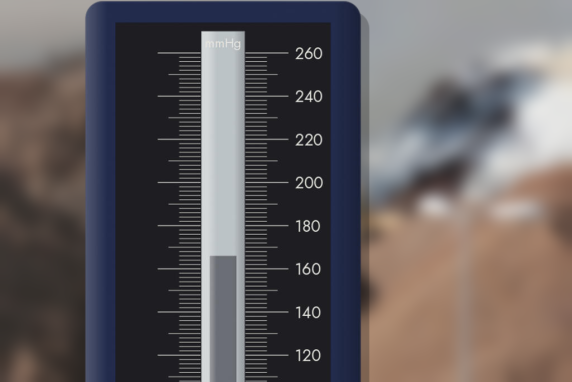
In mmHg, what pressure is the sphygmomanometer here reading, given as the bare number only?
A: 166
